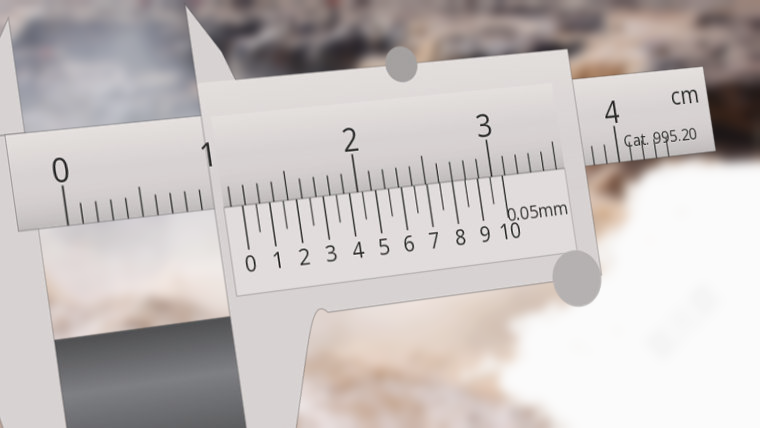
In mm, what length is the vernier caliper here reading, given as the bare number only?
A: 11.8
